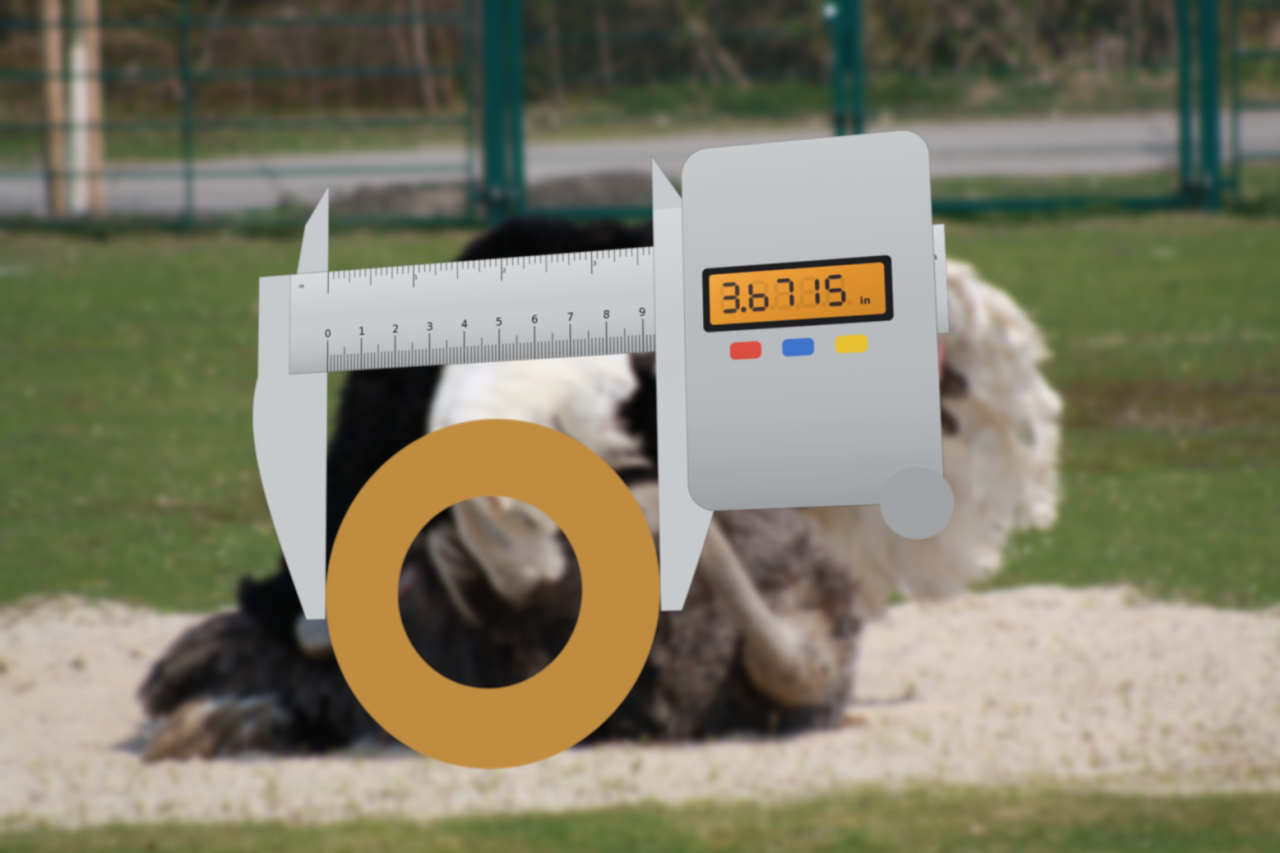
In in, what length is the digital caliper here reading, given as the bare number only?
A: 3.6715
